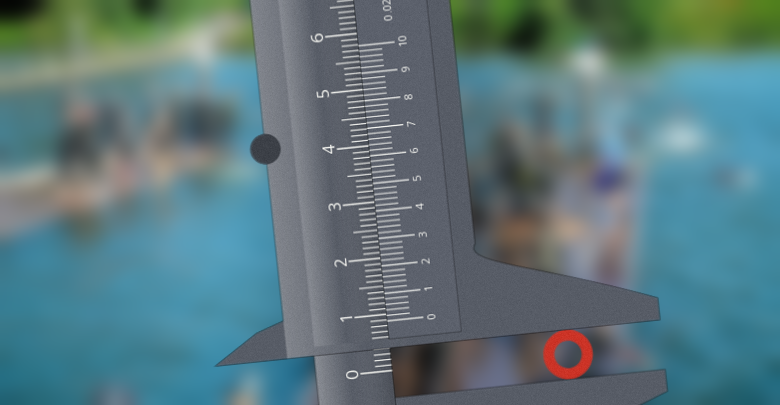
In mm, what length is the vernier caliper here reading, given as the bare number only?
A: 8.8
